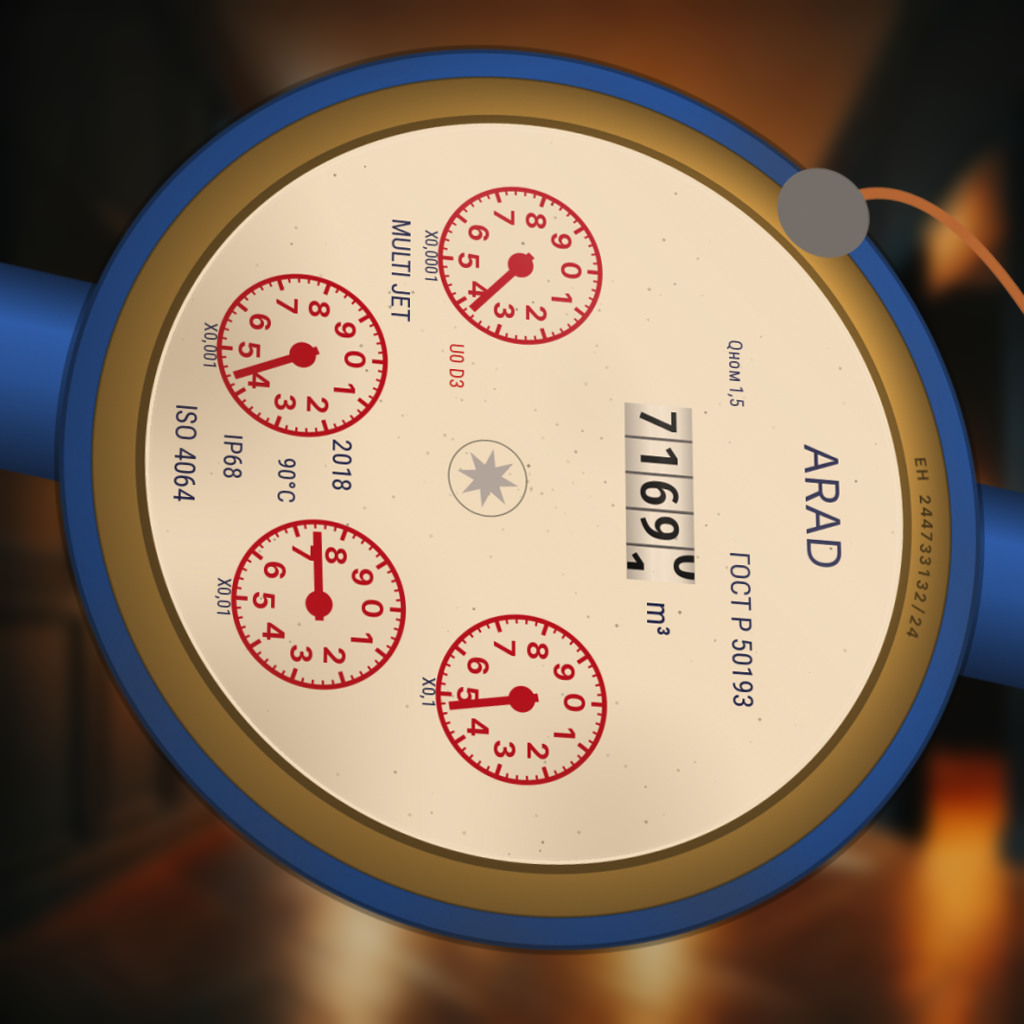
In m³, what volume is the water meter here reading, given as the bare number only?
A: 71690.4743
